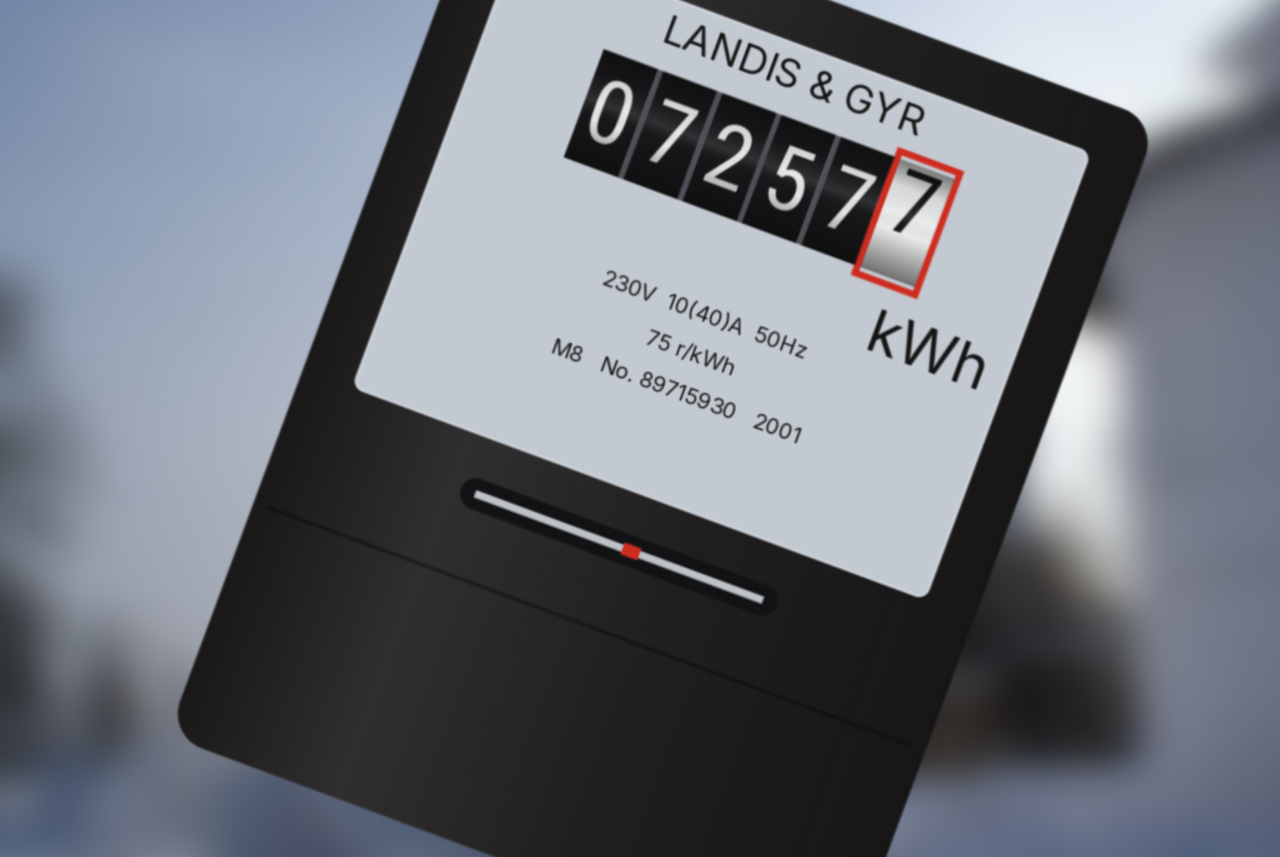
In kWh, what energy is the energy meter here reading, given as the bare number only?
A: 7257.7
